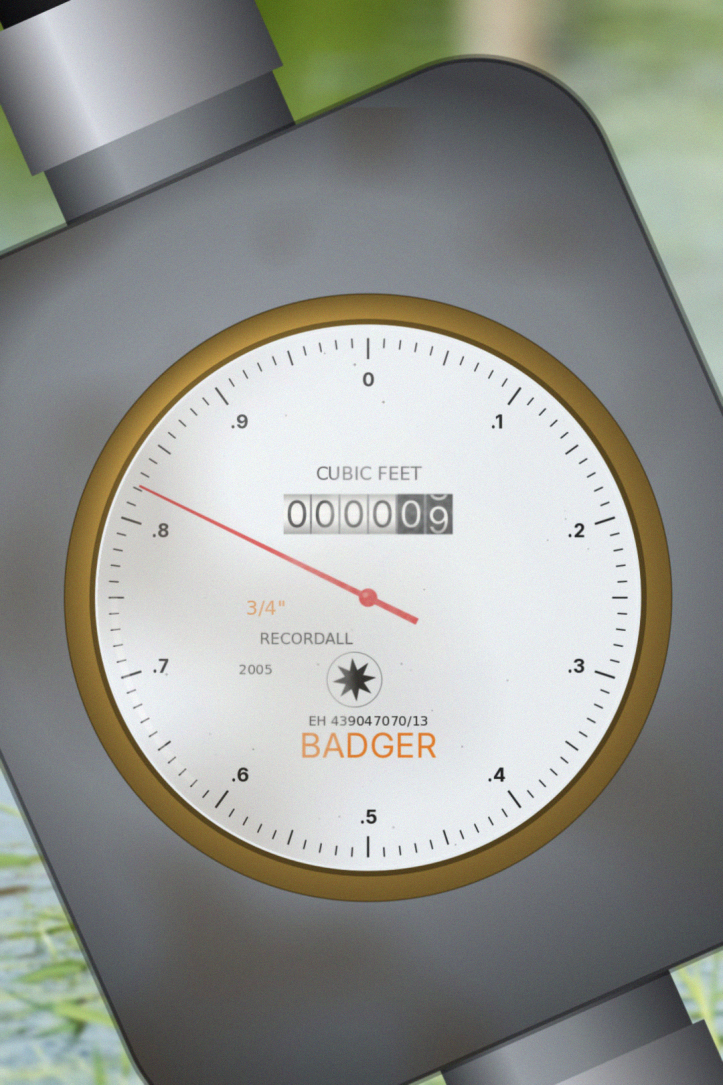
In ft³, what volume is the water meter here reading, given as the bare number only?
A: 8.82
